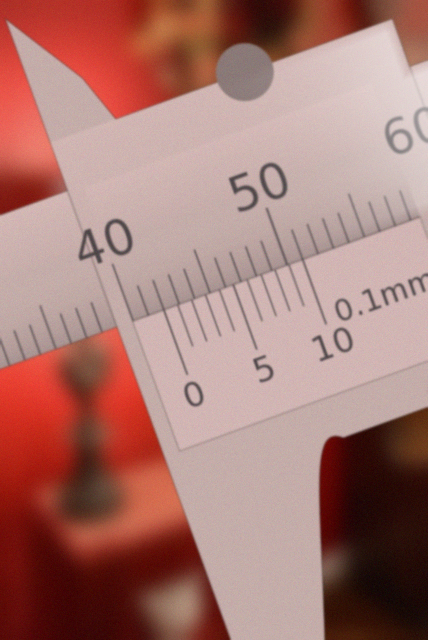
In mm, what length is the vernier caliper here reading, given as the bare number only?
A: 42.0
